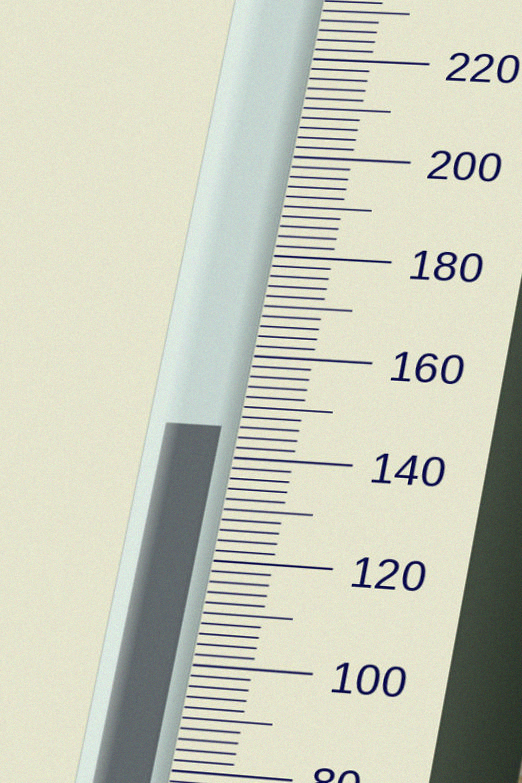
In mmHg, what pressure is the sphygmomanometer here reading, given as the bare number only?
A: 146
